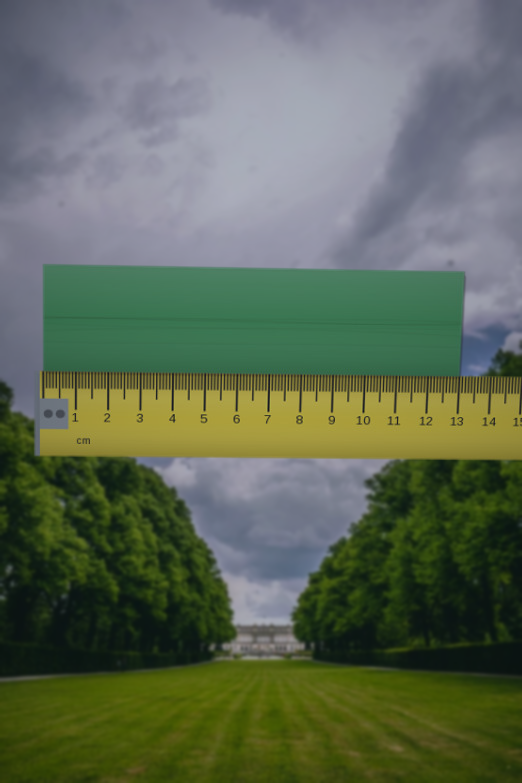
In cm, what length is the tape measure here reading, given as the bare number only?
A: 13
